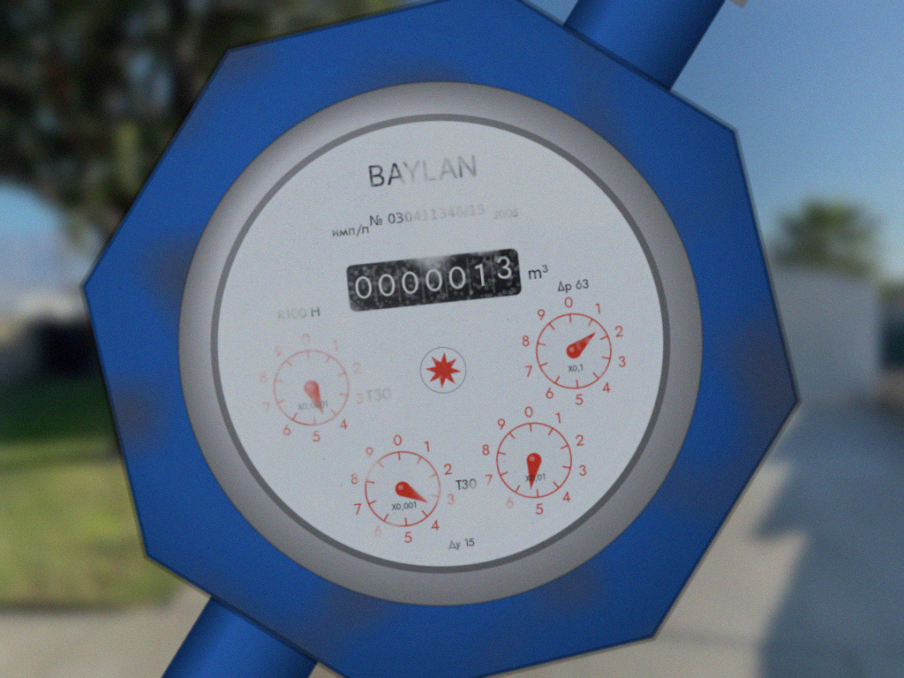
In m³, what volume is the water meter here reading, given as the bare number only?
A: 13.1534
